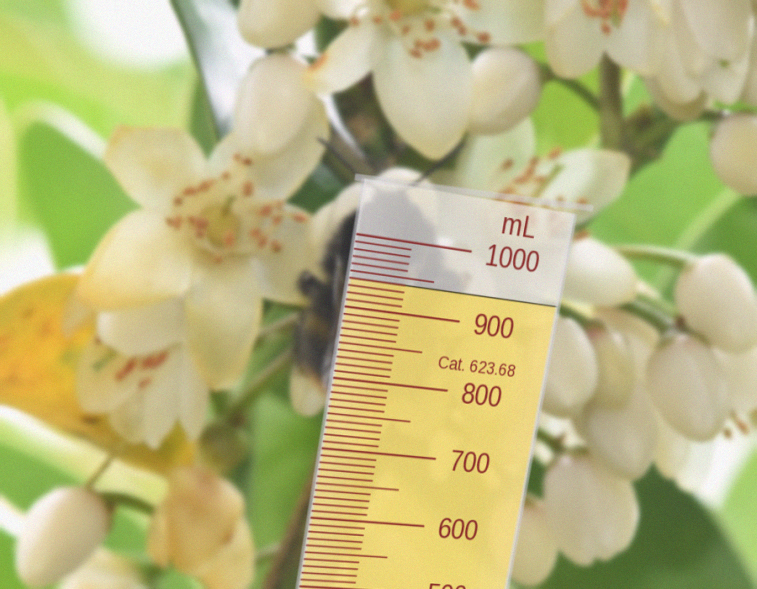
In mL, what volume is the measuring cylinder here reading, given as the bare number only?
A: 940
